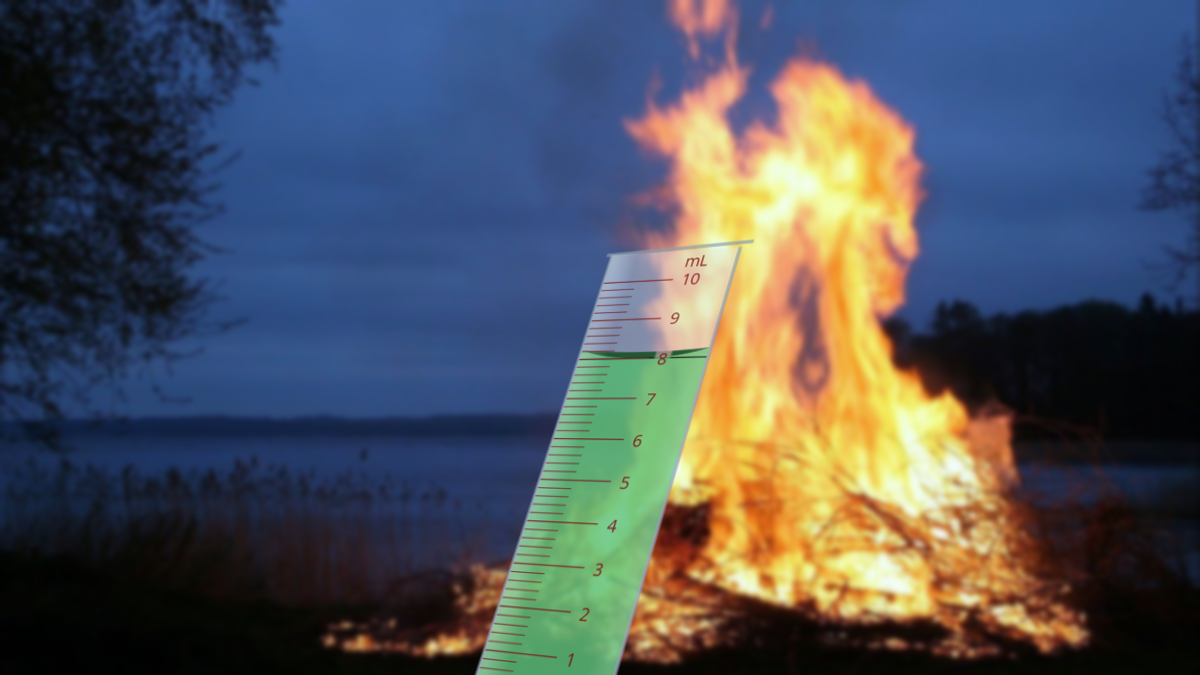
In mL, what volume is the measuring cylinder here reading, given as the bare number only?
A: 8
